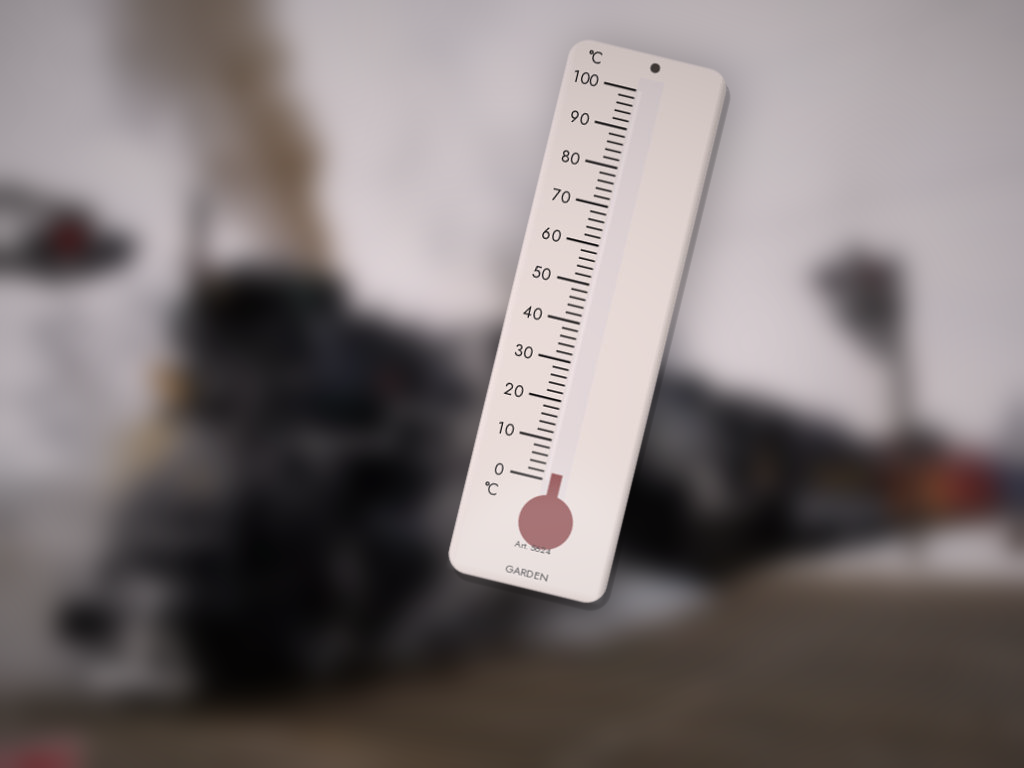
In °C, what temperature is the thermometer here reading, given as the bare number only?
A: 2
